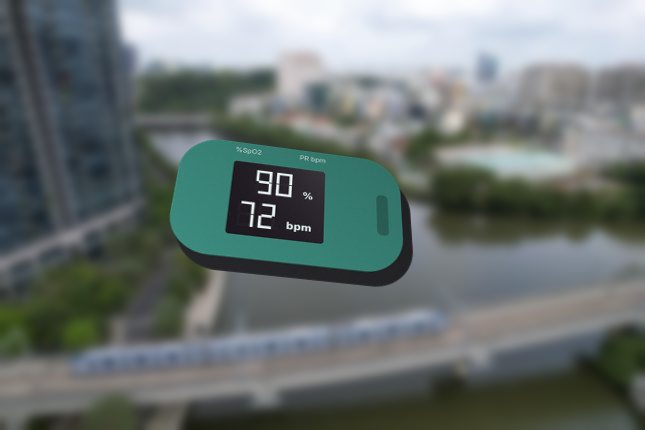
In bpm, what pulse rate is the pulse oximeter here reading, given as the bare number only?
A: 72
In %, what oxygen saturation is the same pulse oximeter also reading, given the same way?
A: 90
